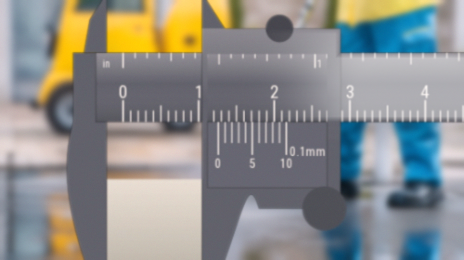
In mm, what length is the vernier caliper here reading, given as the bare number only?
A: 12.6
